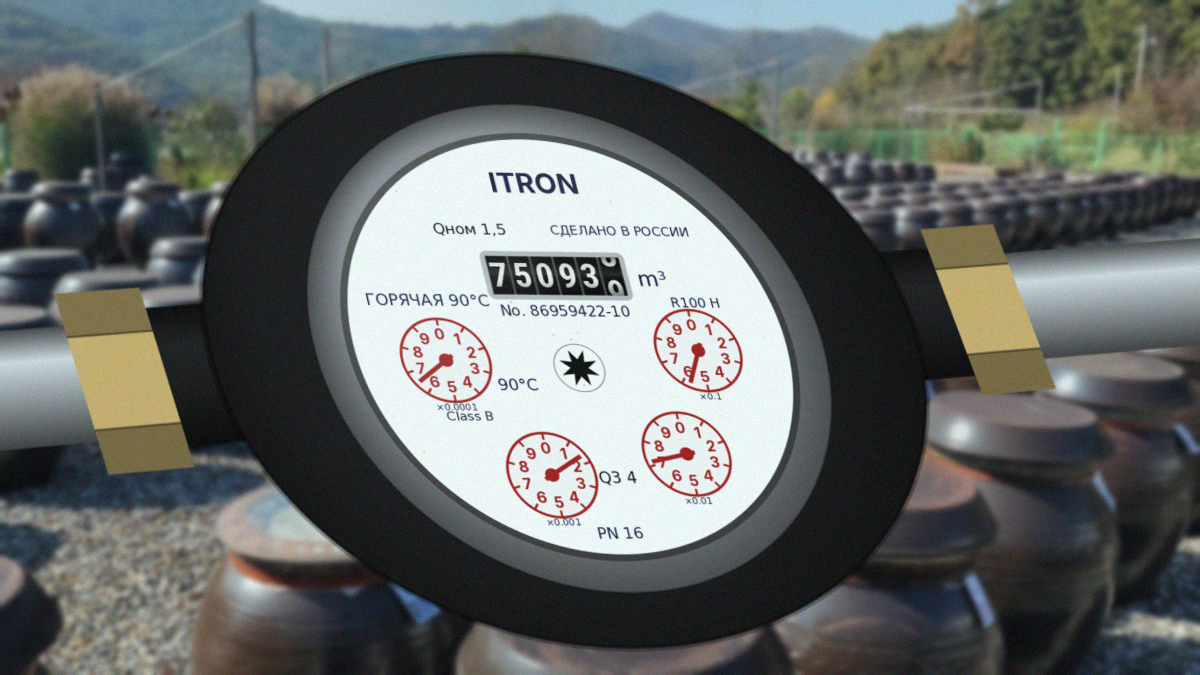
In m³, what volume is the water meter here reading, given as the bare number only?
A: 750938.5716
